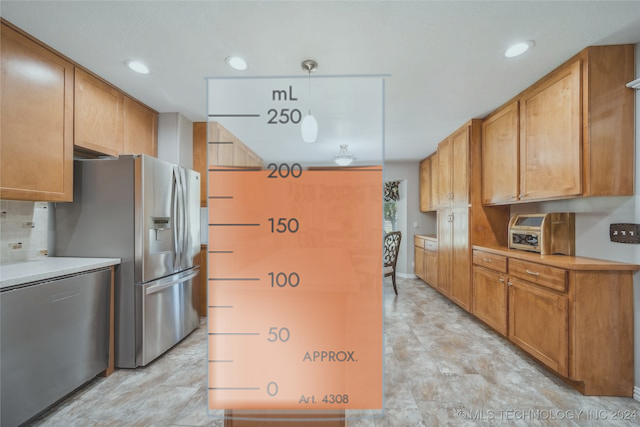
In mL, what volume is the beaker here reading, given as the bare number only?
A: 200
